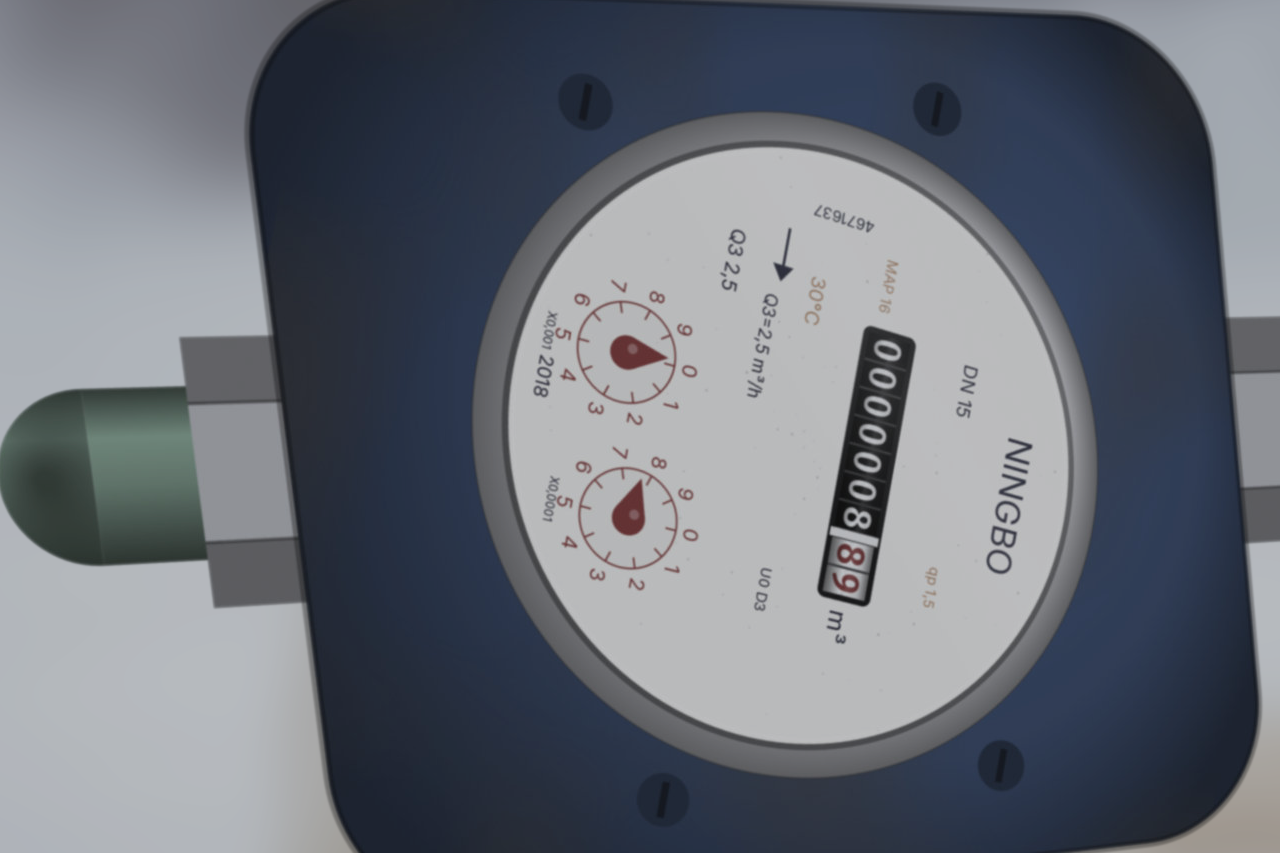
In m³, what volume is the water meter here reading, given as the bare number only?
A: 8.8897
